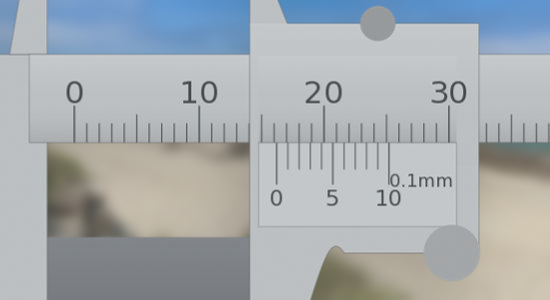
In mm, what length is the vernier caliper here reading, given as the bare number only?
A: 16.2
